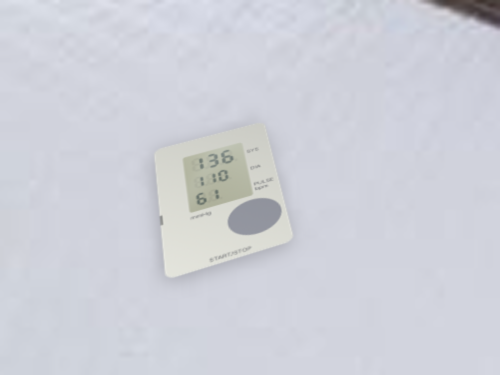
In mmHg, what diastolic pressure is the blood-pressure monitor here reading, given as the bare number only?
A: 110
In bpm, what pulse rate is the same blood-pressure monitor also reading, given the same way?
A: 61
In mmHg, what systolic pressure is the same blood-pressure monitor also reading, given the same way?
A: 136
